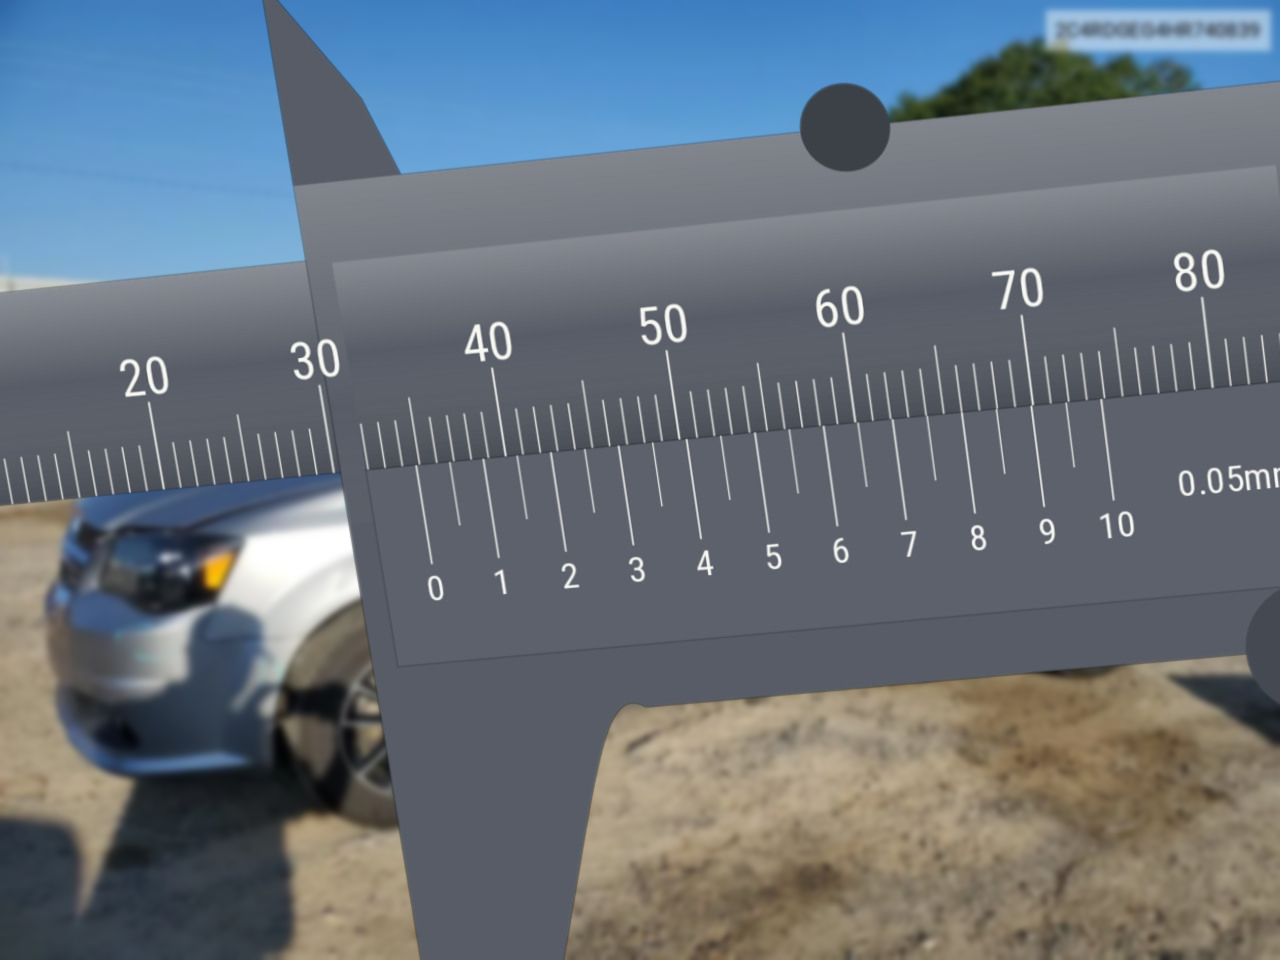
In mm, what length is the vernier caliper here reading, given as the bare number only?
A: 34.8
